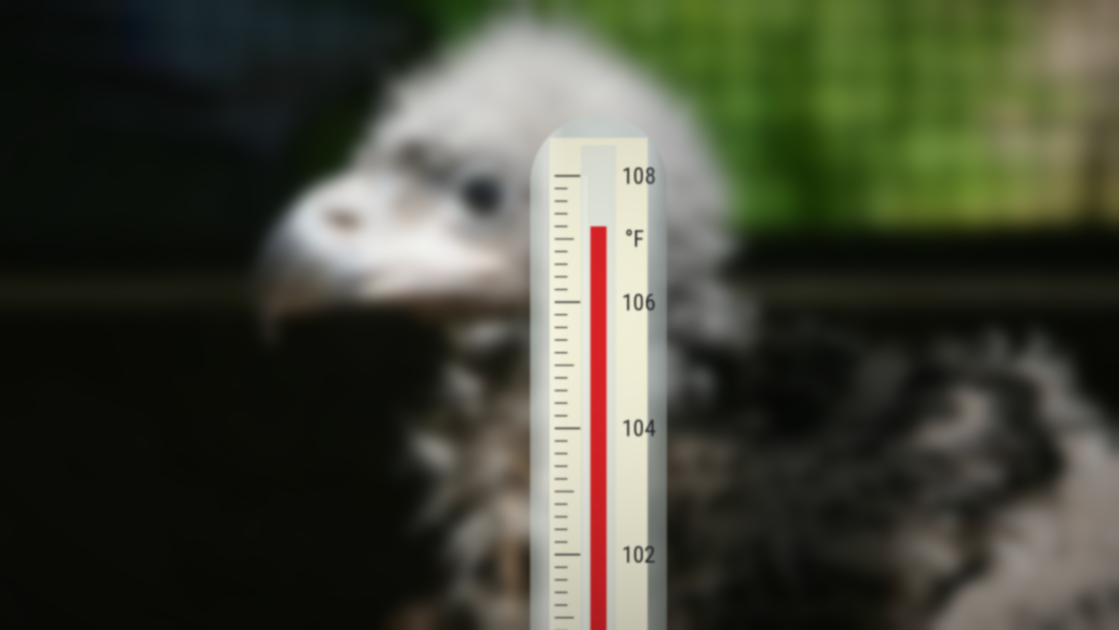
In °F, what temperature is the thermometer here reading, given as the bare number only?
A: 107.2
